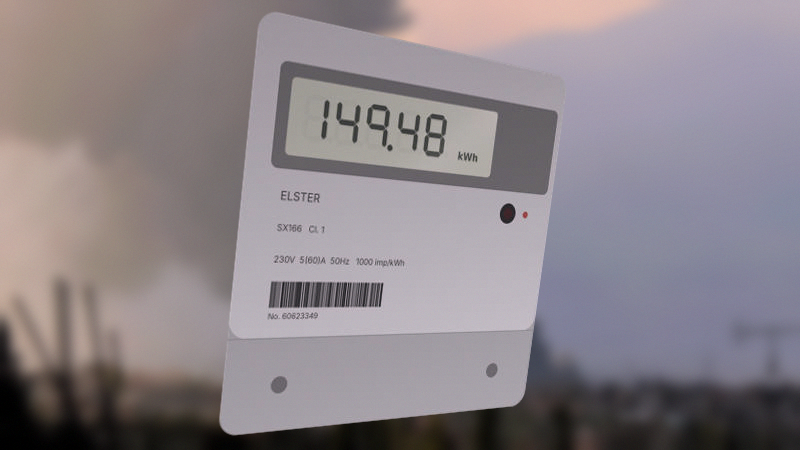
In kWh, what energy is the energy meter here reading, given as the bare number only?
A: 149.48
